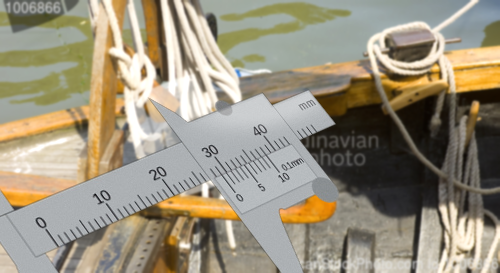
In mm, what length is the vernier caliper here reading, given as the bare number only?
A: 29.0
